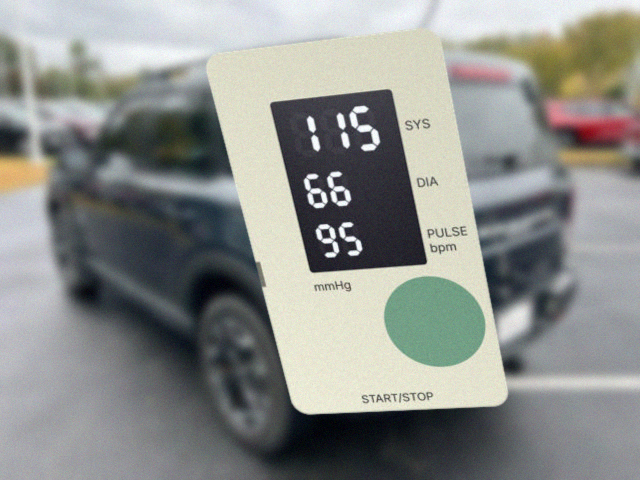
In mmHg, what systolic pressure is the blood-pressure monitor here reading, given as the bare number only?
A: 115
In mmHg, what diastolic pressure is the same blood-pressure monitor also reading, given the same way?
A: 66
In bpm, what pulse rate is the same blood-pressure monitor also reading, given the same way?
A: 95
